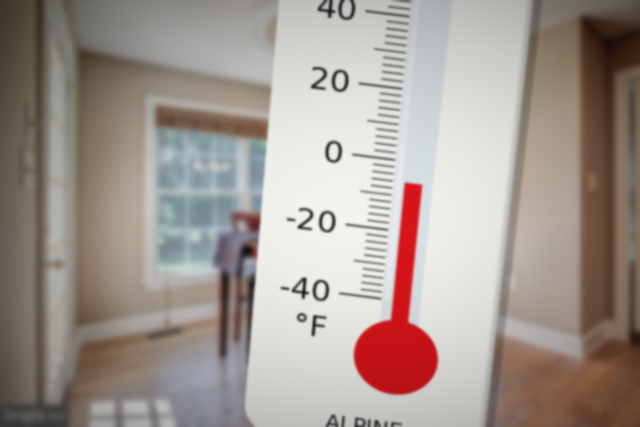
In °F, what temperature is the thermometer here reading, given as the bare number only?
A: -6
